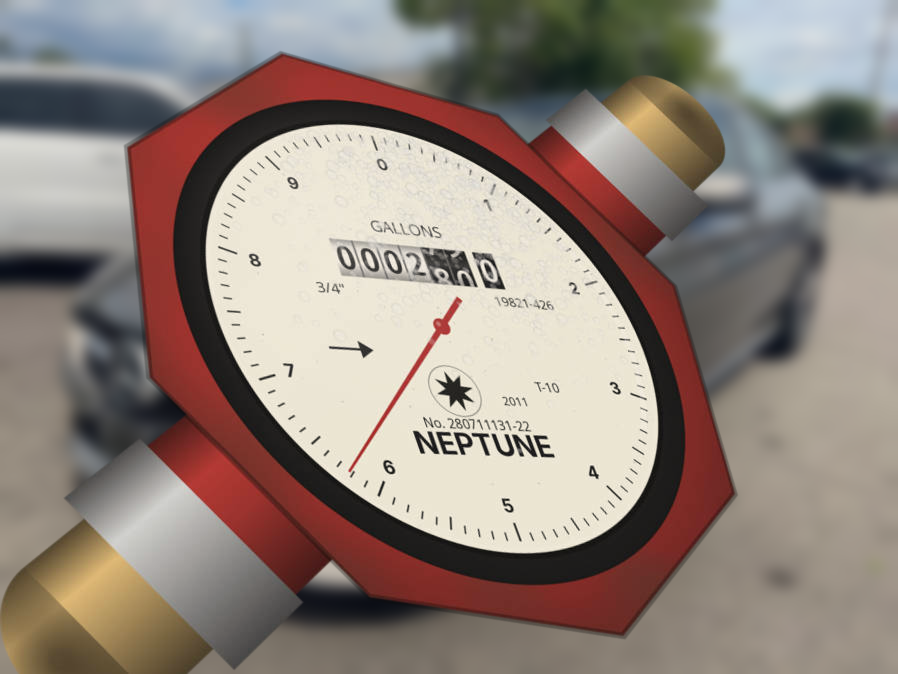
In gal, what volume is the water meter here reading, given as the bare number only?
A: 2796.2
